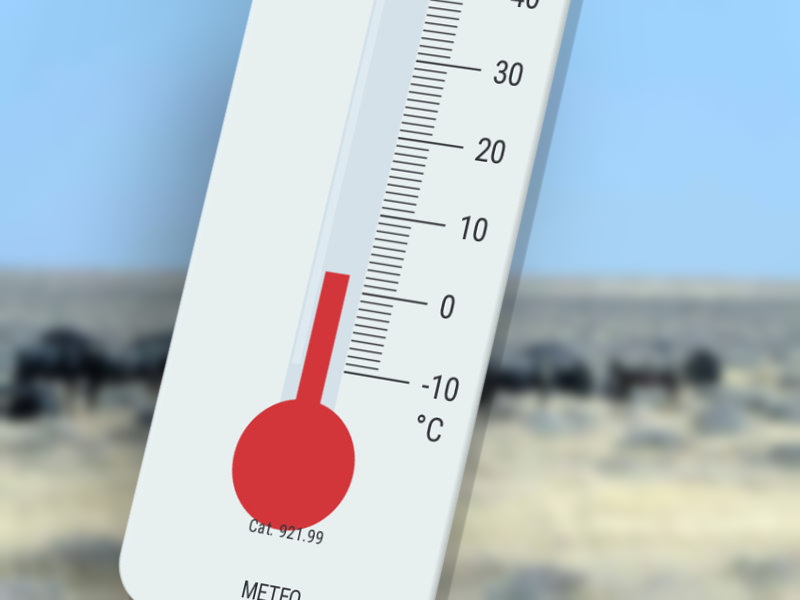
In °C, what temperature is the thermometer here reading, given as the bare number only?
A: 2
